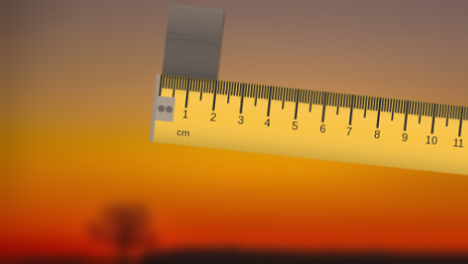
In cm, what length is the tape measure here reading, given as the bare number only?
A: 2
